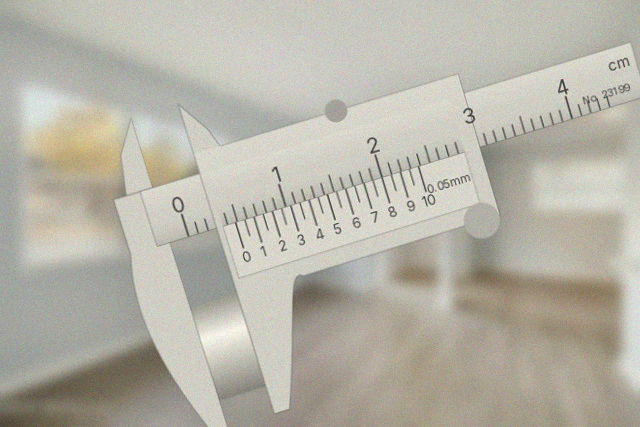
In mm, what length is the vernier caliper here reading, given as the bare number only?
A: 4.8
